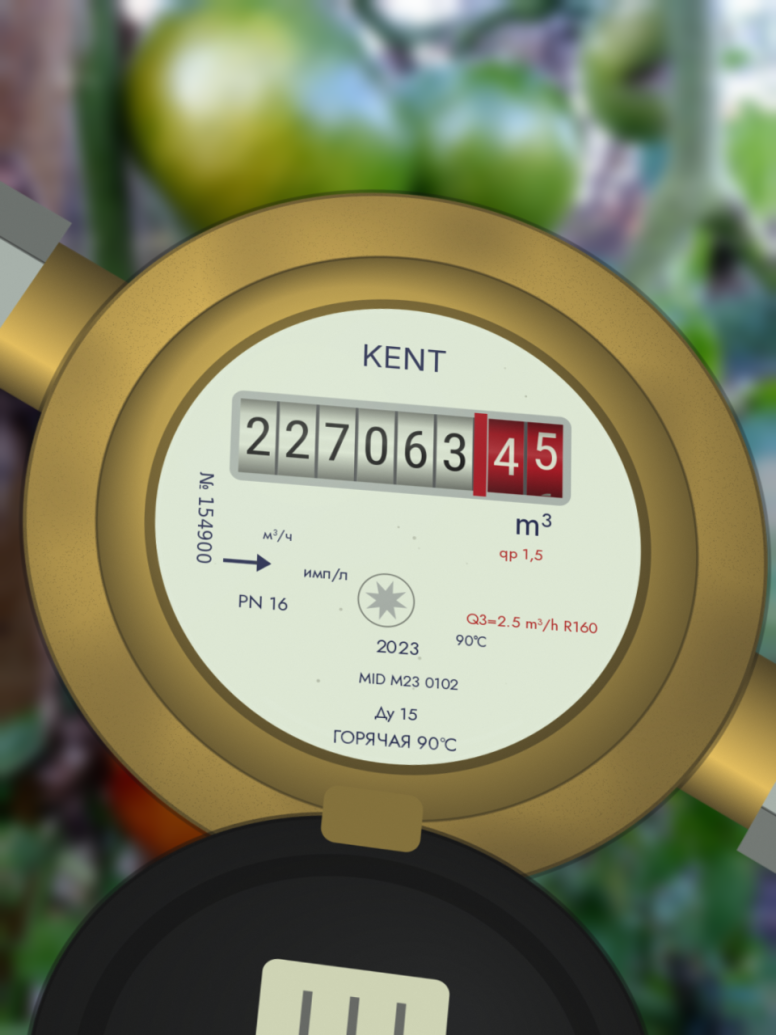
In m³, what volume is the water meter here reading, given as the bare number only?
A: 227063.45
